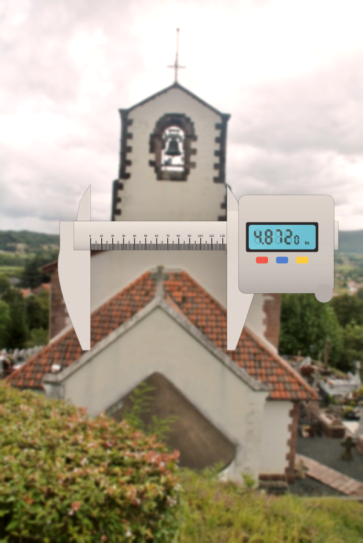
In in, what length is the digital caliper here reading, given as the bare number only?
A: 4.8720
